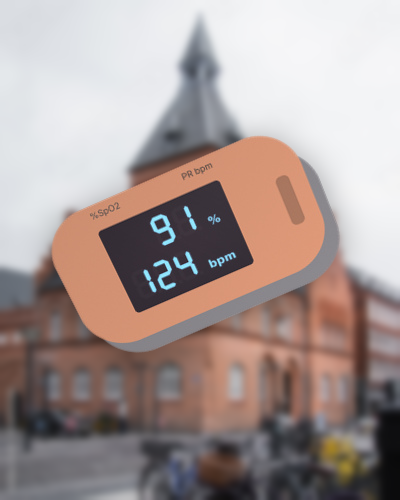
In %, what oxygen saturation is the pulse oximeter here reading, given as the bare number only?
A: 91
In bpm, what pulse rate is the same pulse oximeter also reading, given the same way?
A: 124
